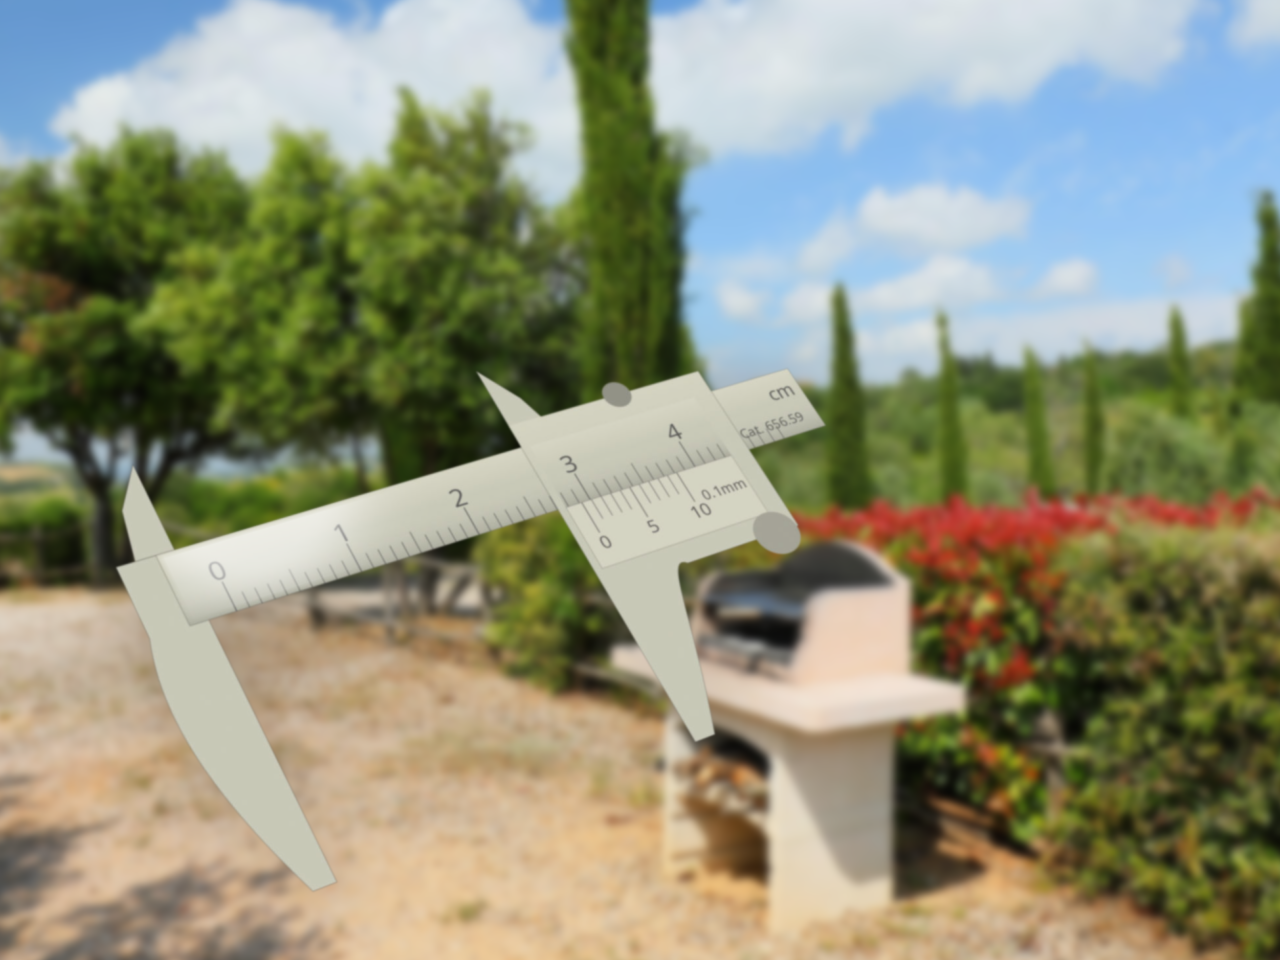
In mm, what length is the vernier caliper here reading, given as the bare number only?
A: 29.2
